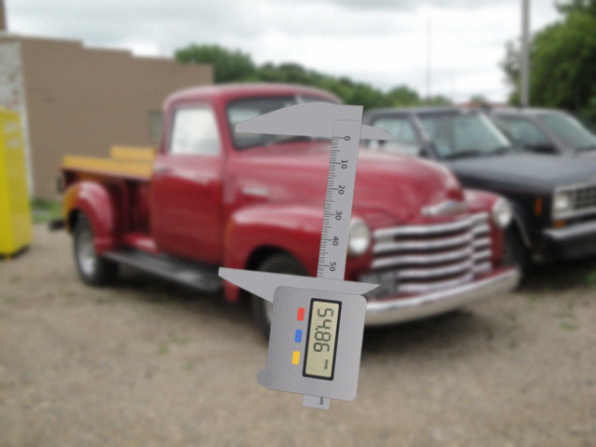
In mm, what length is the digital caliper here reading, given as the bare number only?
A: 54.86
